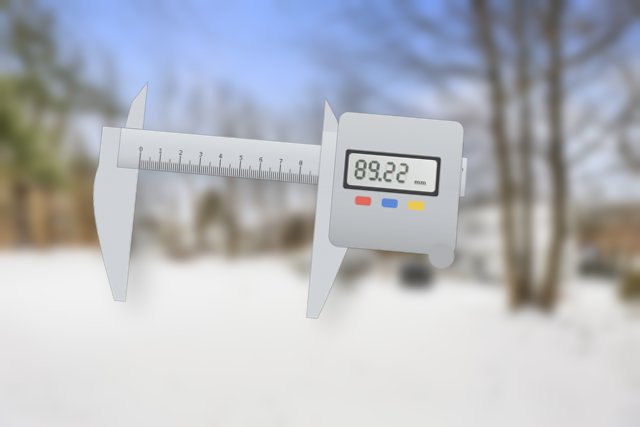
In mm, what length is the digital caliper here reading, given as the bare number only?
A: 89.22
